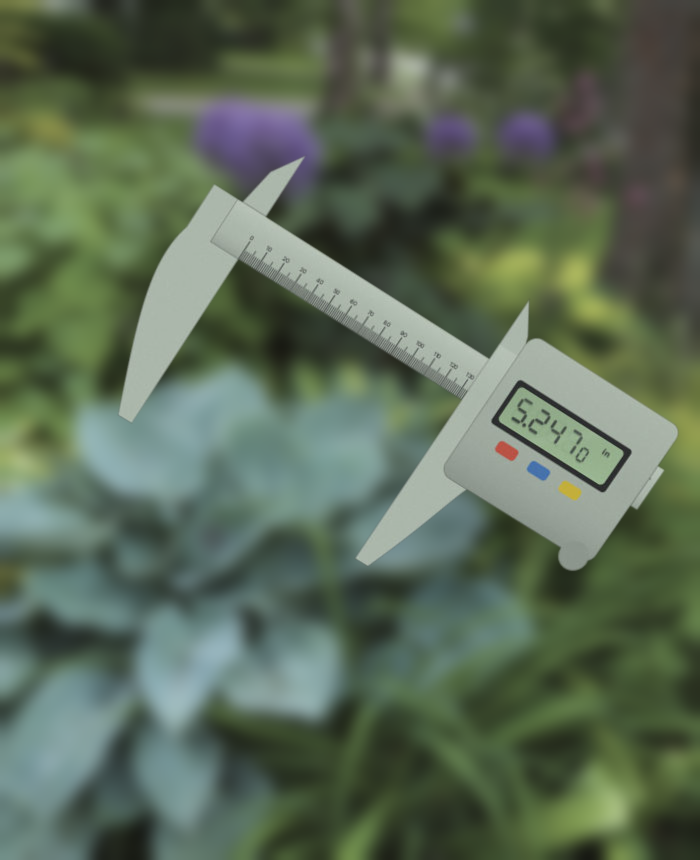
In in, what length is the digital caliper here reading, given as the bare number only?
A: 5.2470
